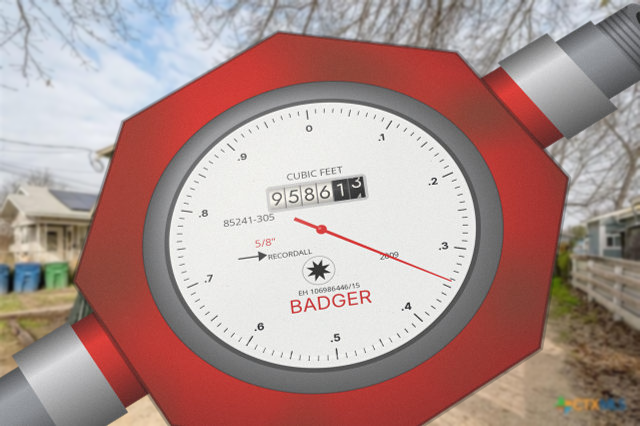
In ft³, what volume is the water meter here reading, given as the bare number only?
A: 958613.34
